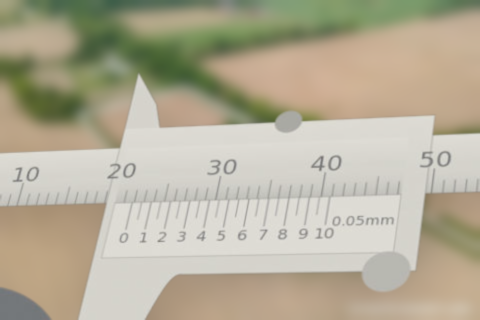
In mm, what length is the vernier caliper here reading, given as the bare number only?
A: 21.8
